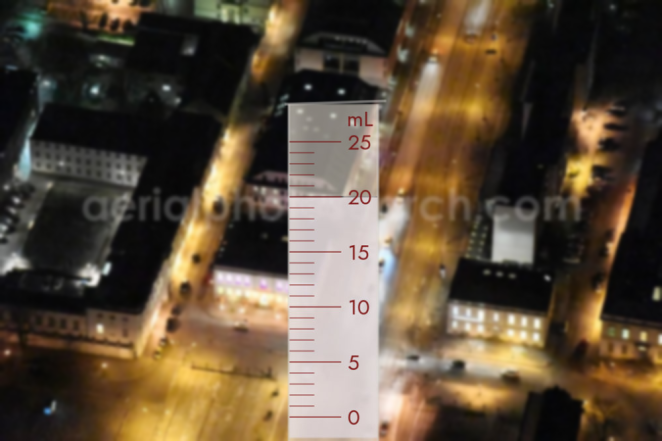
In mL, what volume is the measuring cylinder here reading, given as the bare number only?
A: 20
